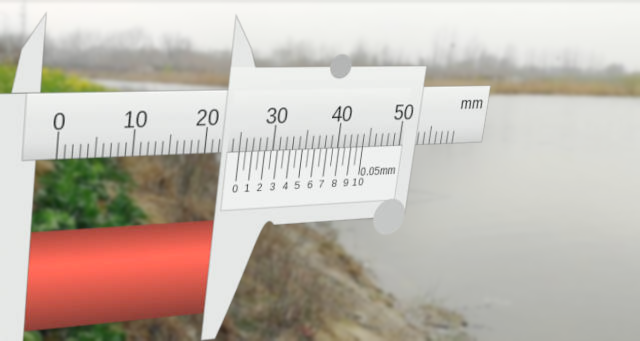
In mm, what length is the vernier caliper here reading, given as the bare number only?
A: 25.0
